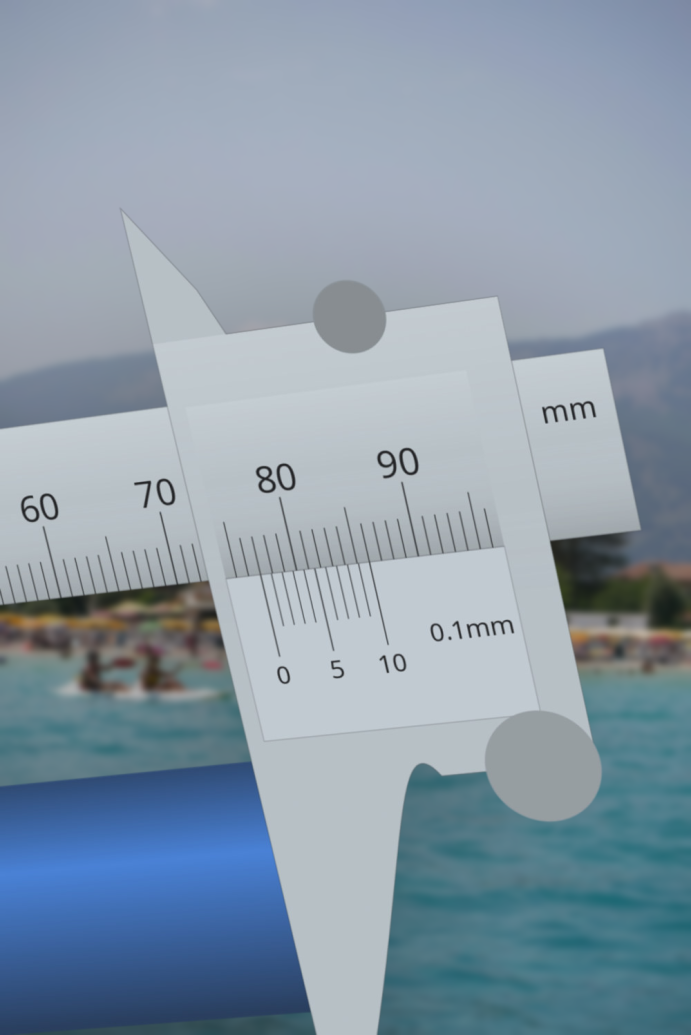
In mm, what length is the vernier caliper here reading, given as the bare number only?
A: 77.0
